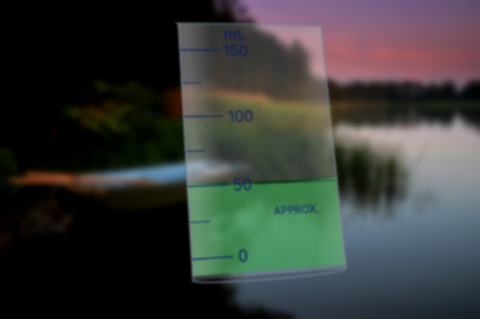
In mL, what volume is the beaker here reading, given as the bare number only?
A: 50
